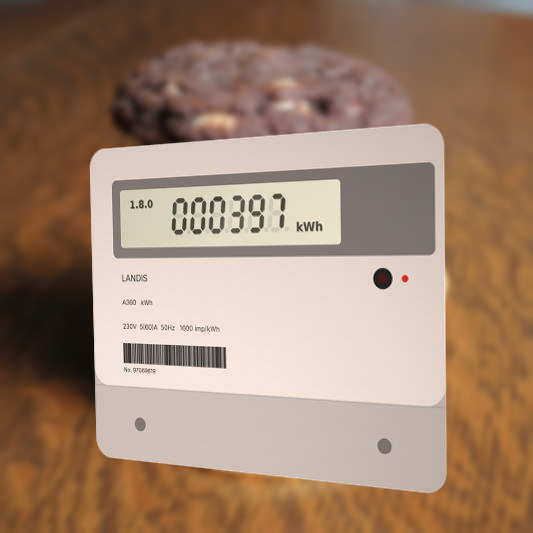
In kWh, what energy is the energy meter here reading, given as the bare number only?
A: 397
